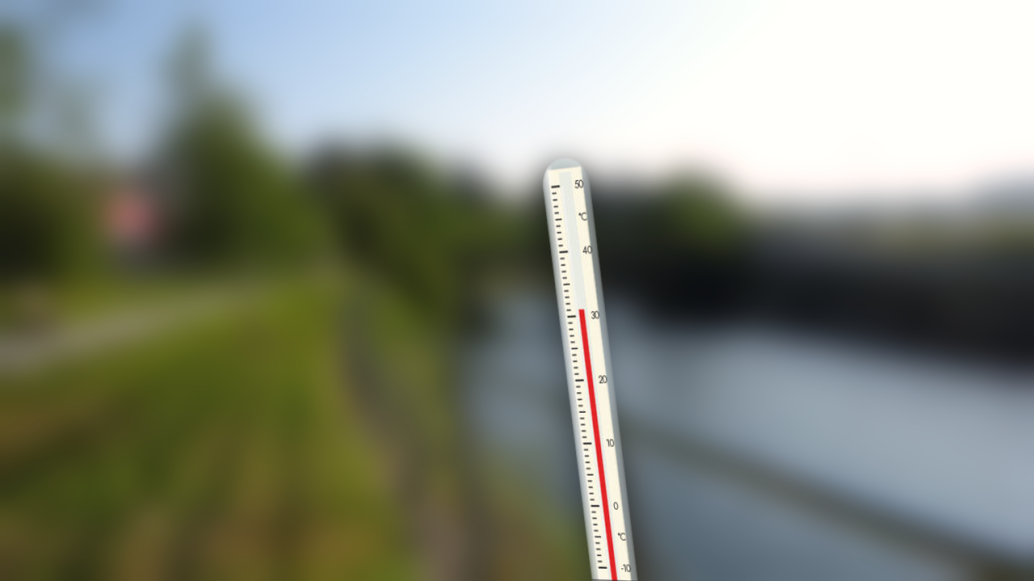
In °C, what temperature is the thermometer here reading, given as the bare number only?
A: 31
